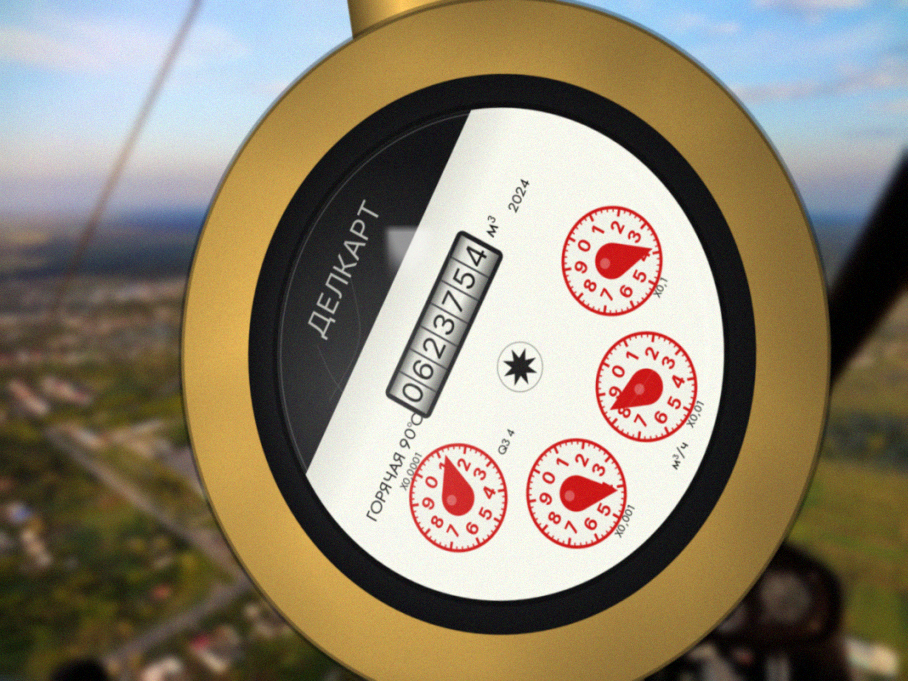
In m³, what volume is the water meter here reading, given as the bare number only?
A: 623754.3841
